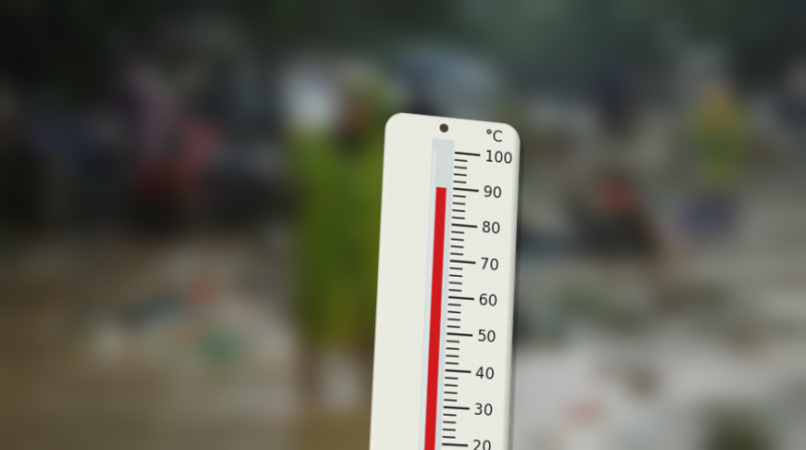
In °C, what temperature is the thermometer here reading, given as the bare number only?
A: 90
